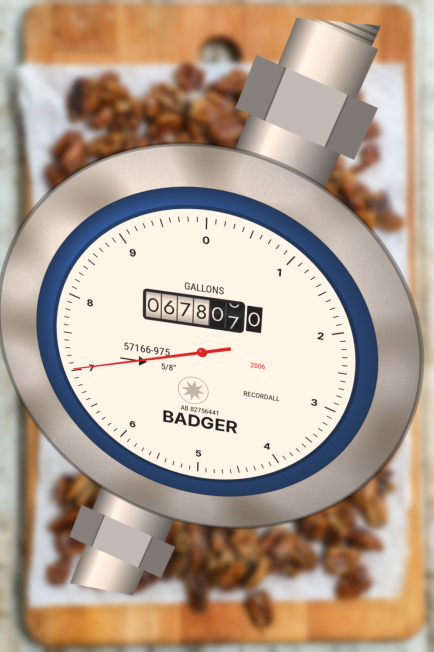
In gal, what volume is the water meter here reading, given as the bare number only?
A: 678067.0
